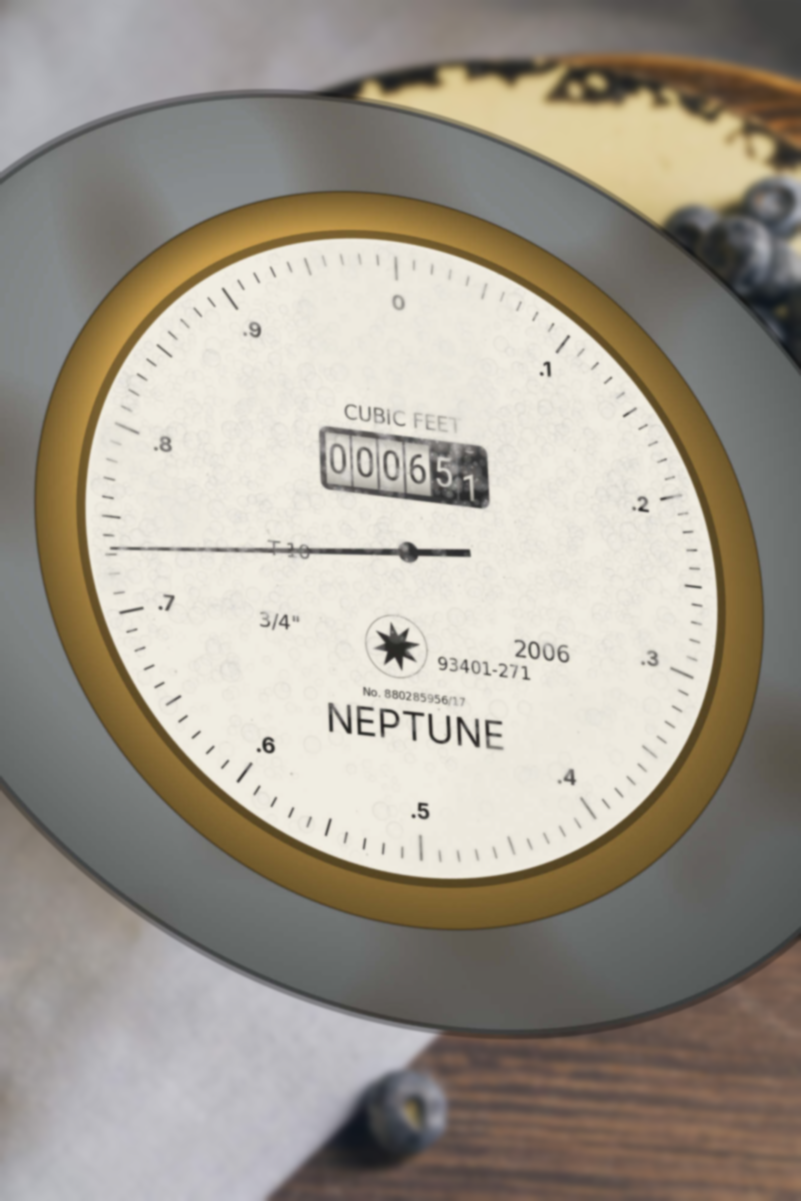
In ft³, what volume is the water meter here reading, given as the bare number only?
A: 650.73
